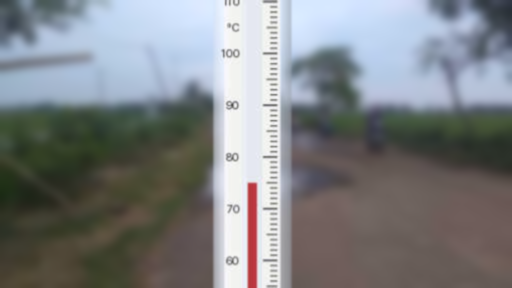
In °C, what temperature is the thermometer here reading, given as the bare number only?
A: 75
